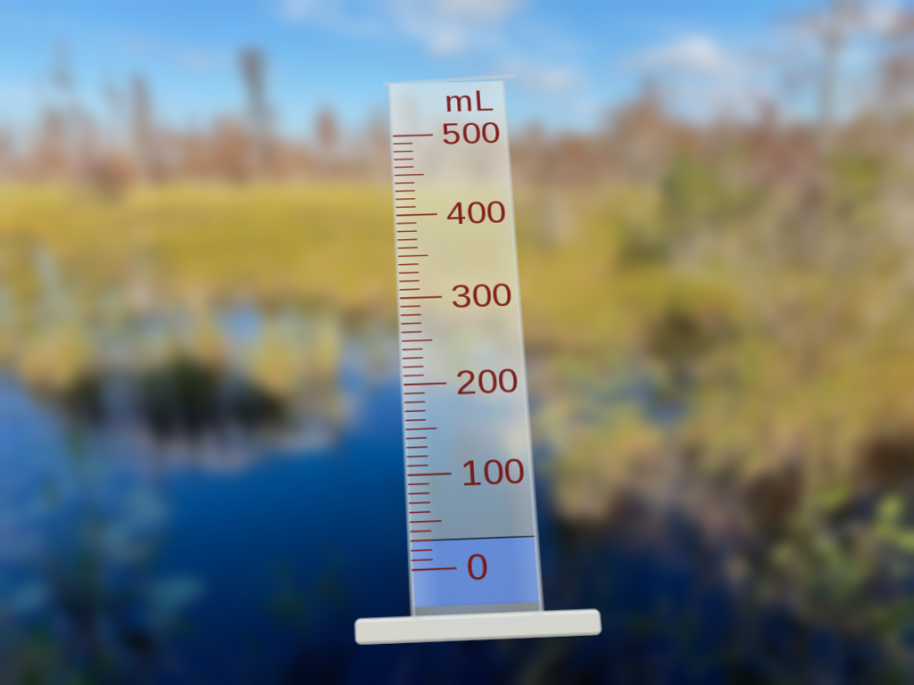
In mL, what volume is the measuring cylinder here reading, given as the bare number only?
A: 30
